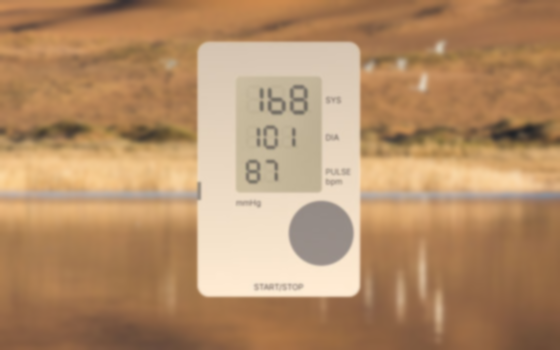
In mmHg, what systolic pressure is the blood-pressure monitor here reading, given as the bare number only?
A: 168
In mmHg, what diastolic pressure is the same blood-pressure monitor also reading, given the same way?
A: 101
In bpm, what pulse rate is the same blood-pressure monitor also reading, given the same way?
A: 87
